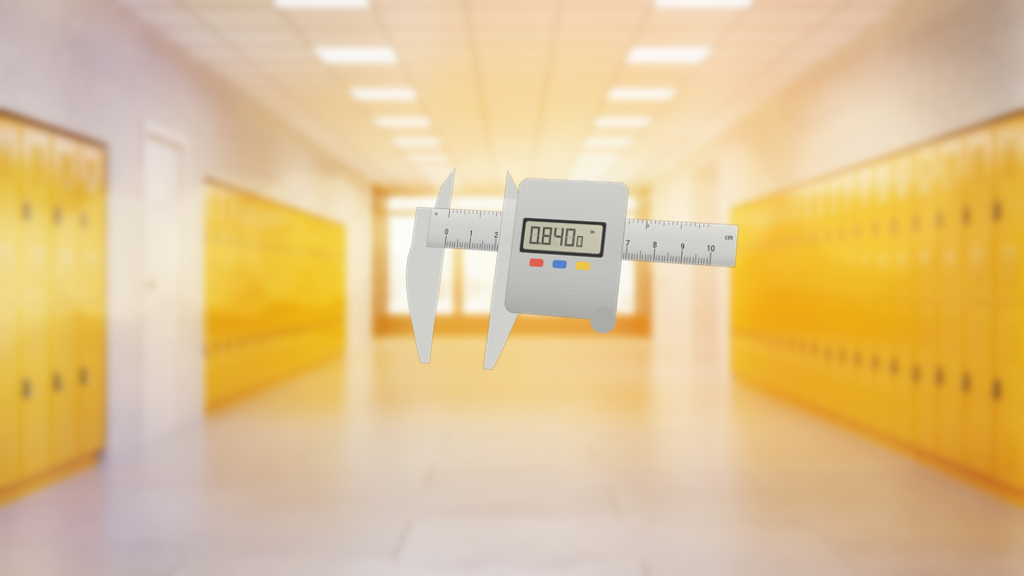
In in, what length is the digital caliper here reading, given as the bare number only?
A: 0.8400
